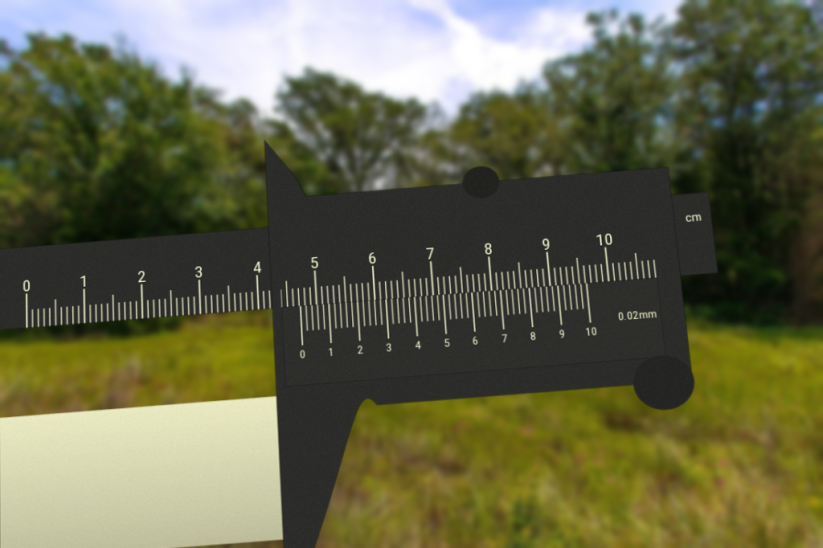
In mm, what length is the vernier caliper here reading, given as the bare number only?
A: 47.2
